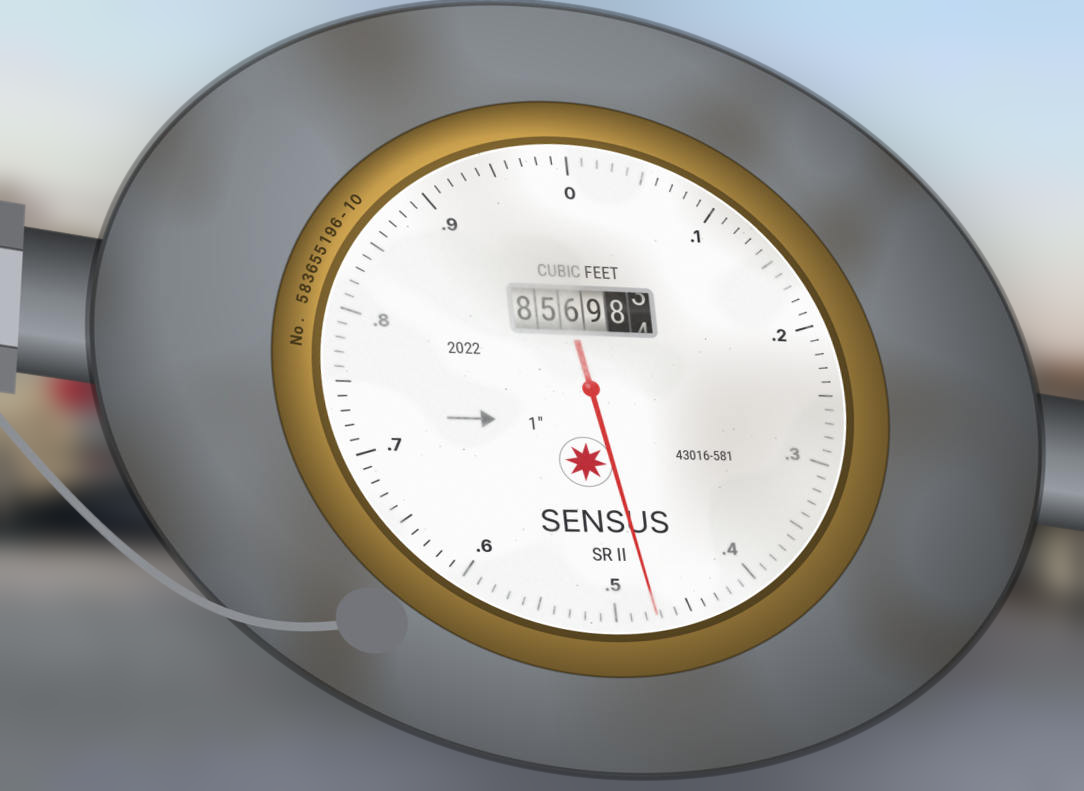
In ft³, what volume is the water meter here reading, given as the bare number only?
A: 856983.47
